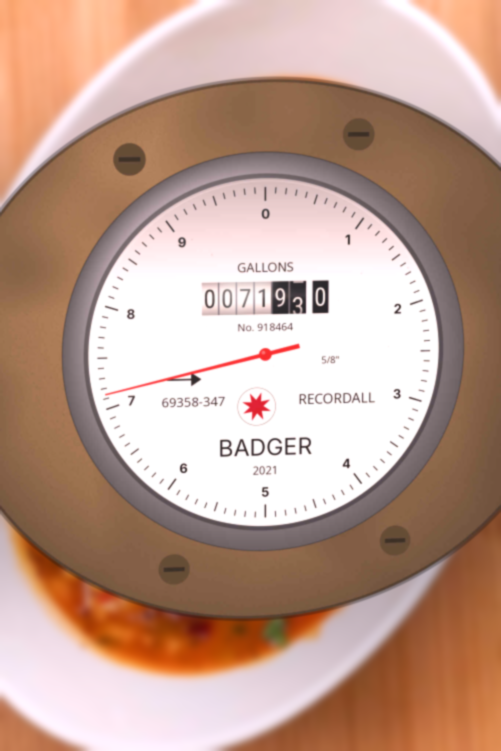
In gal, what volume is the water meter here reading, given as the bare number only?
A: 71927.1
